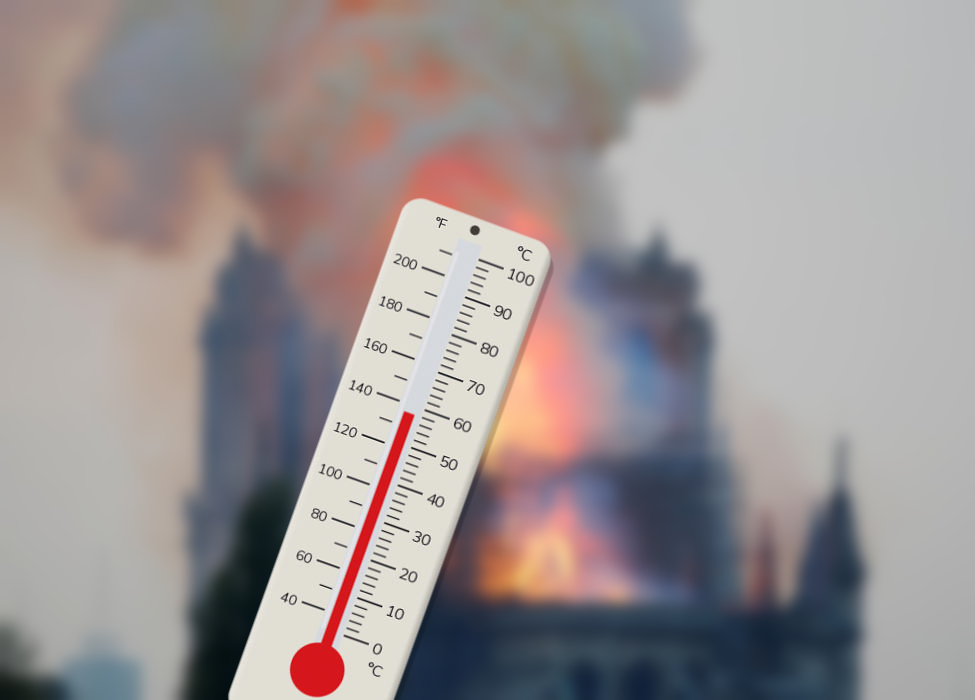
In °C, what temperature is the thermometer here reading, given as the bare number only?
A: 58
